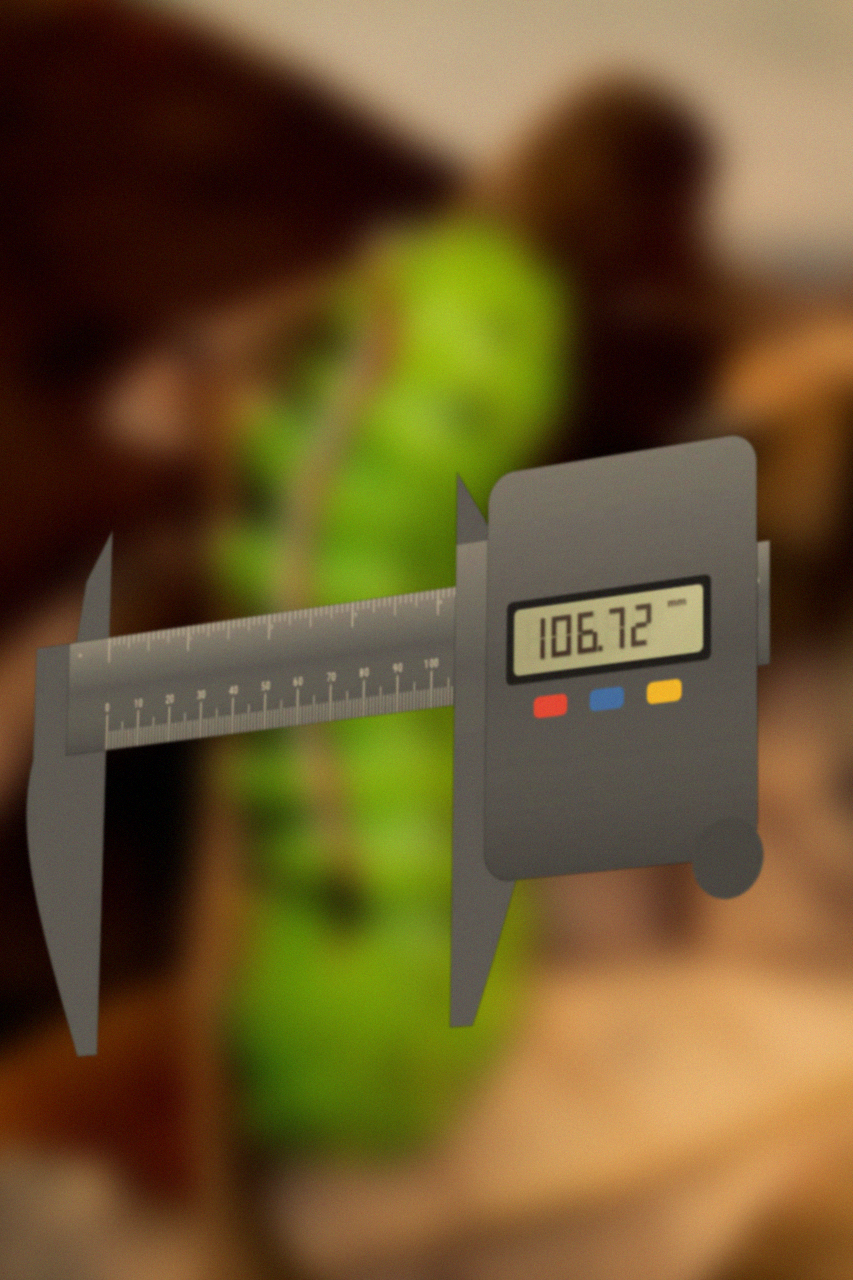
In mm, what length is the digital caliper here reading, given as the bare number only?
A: 106.72
